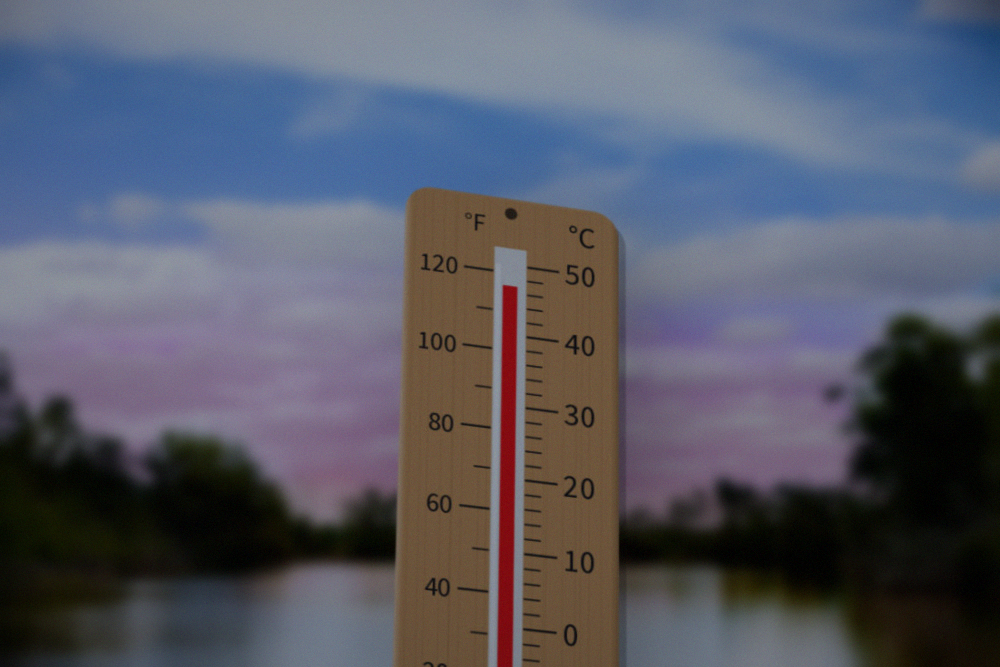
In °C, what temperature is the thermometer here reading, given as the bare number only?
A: 47
